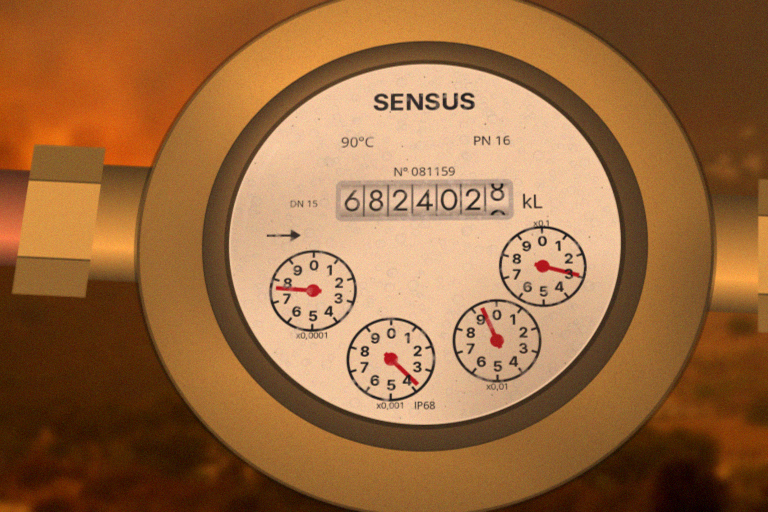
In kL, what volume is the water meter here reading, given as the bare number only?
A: 6824028.2937
